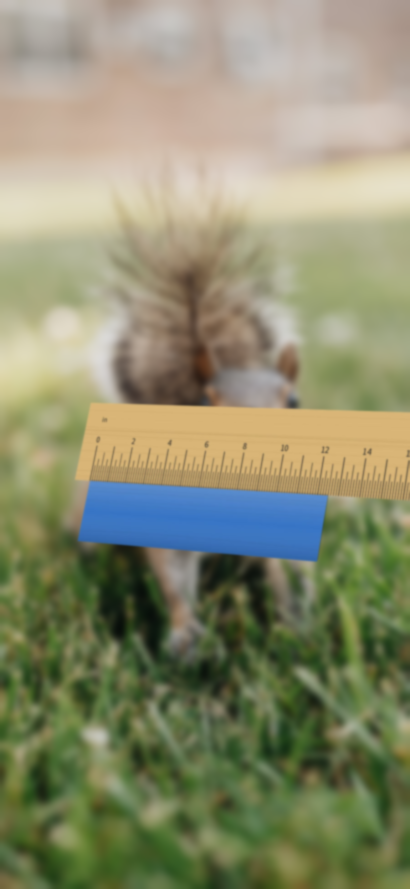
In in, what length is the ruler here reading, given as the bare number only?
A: 12.5
